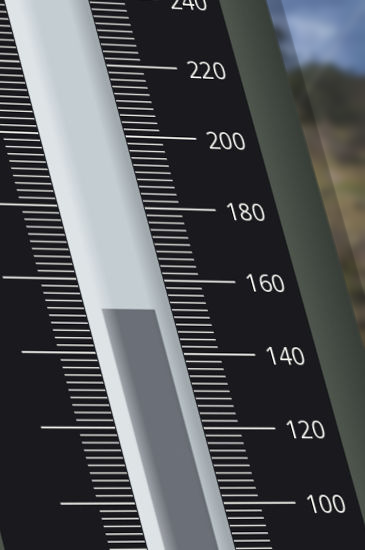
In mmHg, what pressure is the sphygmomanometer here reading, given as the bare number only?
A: 152
